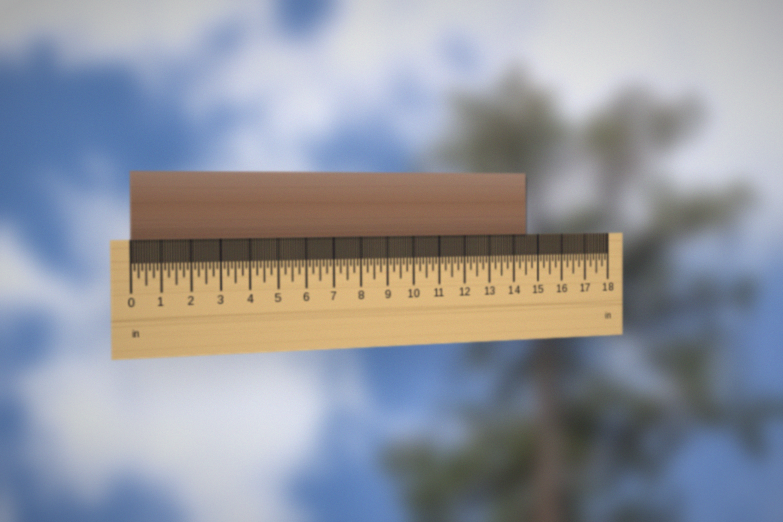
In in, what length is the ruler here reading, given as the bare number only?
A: 14.5
